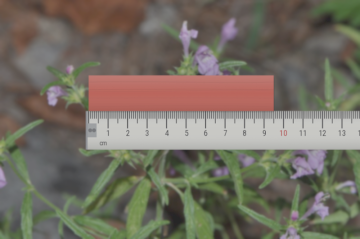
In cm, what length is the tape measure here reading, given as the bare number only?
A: 9.5
